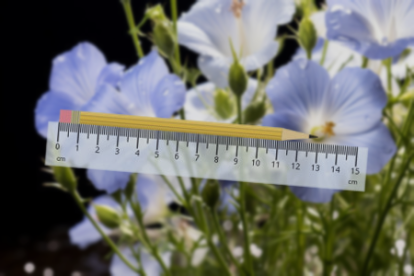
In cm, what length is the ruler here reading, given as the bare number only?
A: 13
